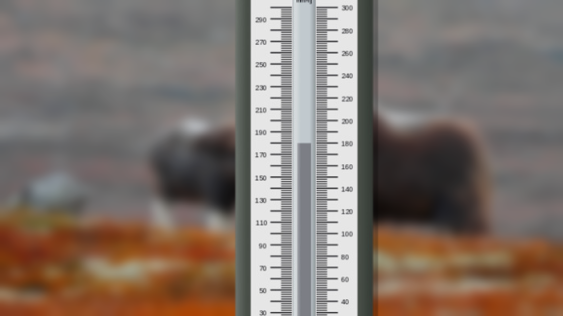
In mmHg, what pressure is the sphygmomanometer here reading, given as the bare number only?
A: 180
